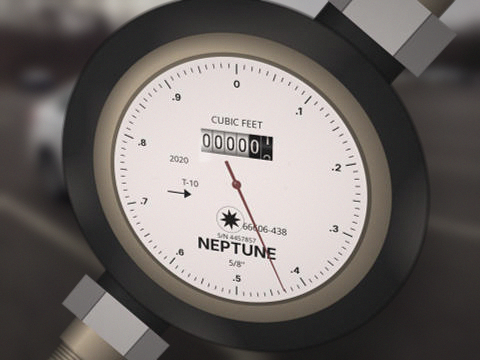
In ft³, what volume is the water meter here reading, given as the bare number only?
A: 1.43
